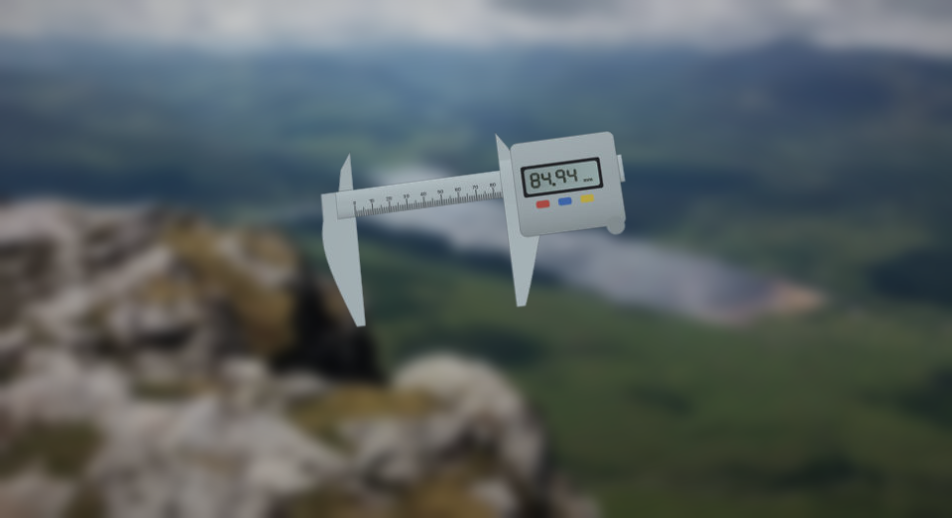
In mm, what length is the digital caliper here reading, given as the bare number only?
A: 84.94
